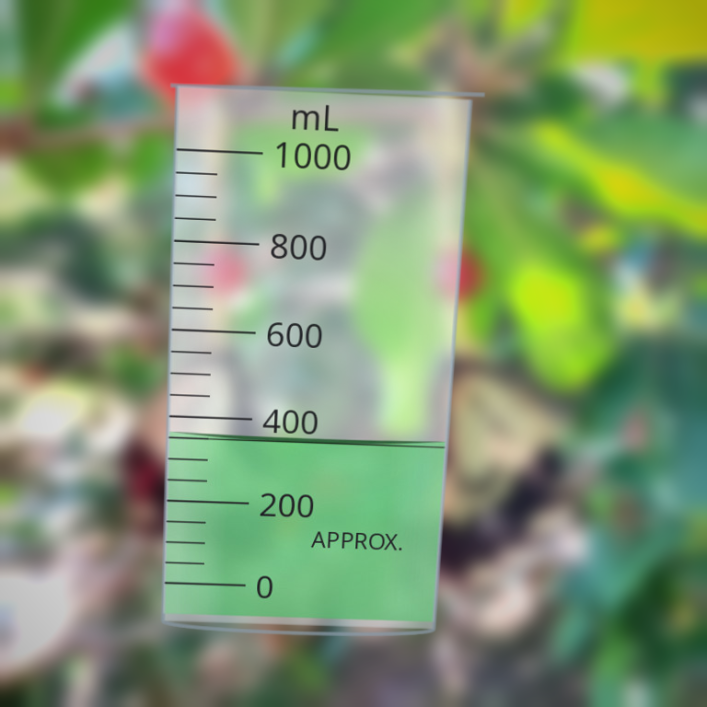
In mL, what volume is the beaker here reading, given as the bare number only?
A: 350
